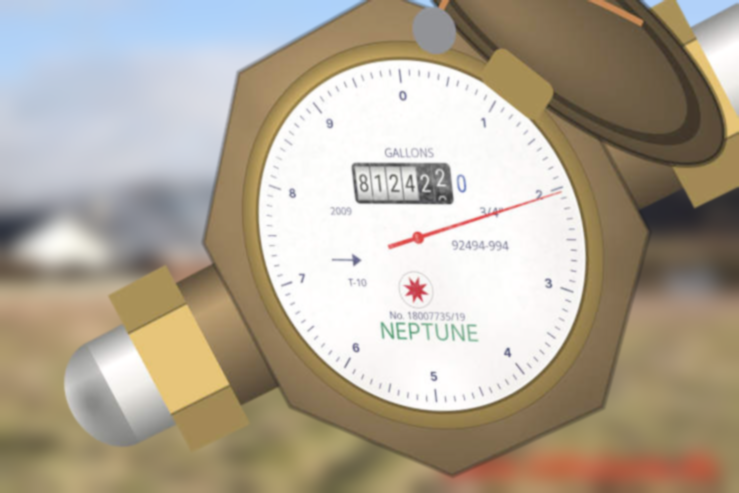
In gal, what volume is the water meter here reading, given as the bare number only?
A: 8124222.0
